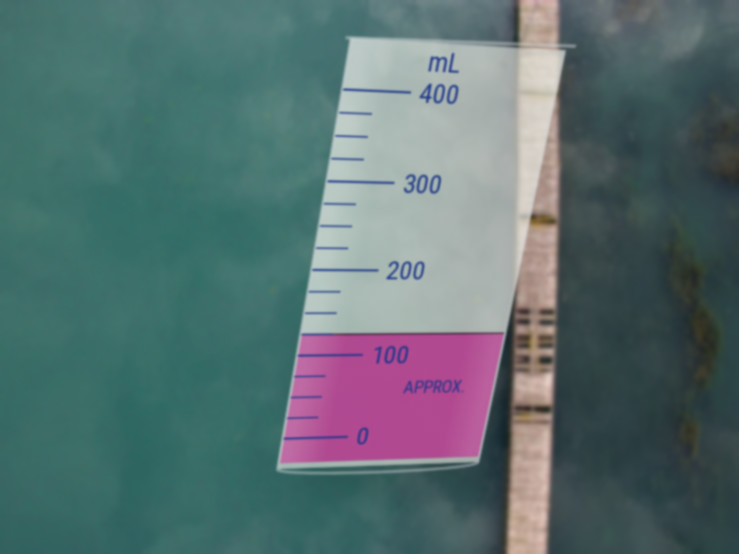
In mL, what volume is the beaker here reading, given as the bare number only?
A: 125
